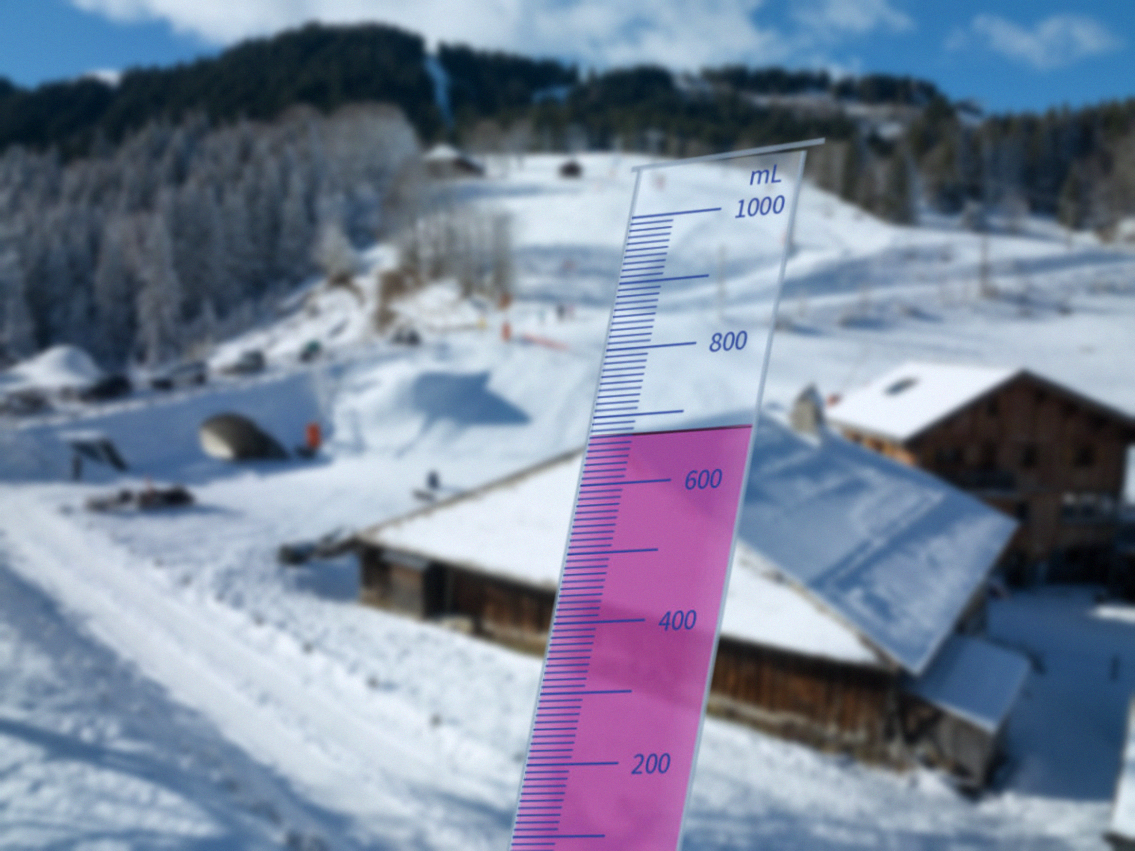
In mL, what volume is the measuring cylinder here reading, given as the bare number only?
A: 670
